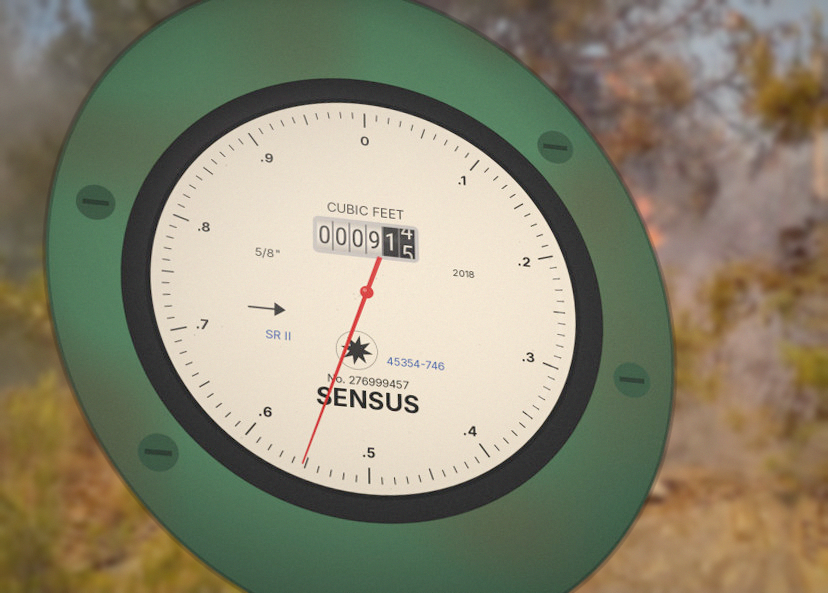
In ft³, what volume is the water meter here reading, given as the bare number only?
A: 914.55
